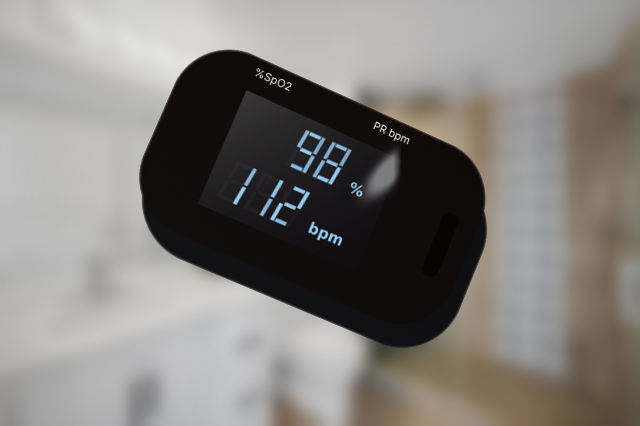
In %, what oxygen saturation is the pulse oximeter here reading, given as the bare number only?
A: 98
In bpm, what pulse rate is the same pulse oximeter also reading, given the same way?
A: 112
